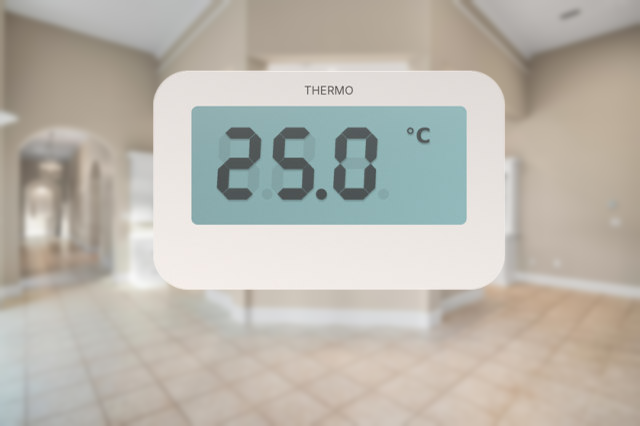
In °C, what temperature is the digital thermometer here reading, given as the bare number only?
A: 25.0
